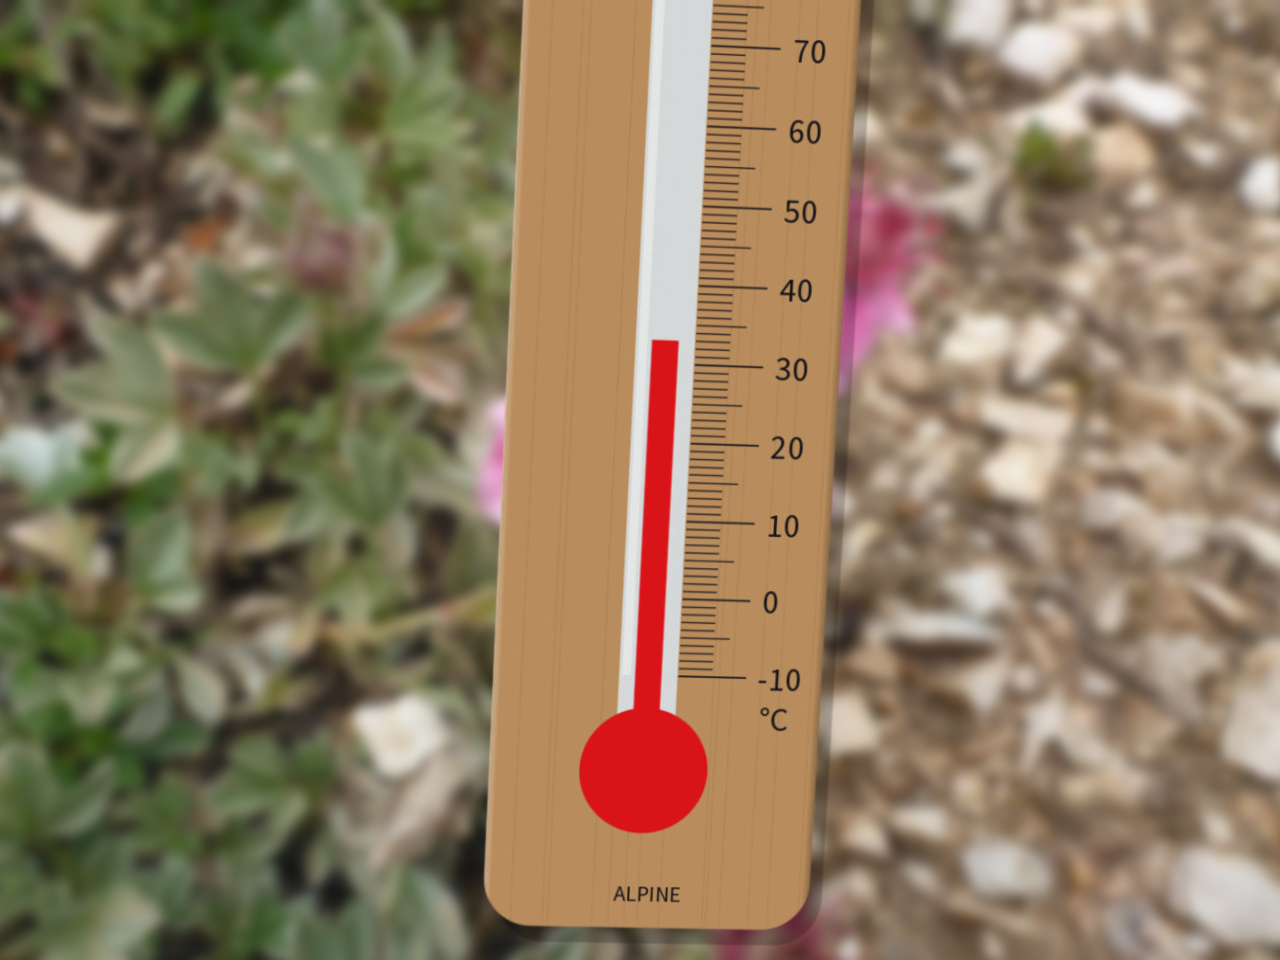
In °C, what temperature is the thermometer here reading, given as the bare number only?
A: 33
